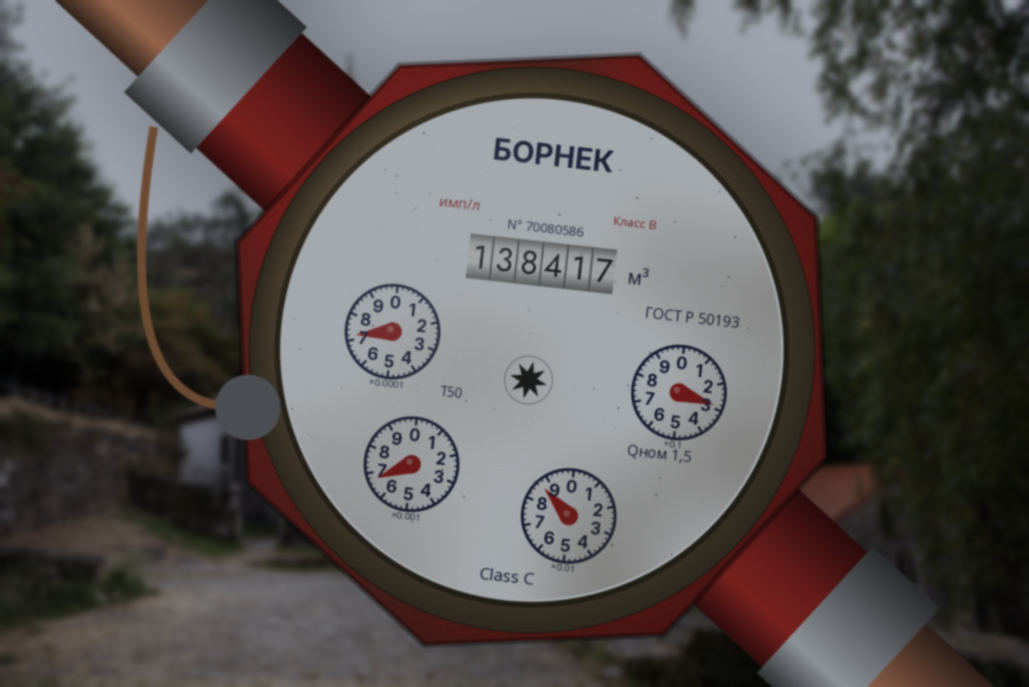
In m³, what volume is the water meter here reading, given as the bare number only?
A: 138417.2867
